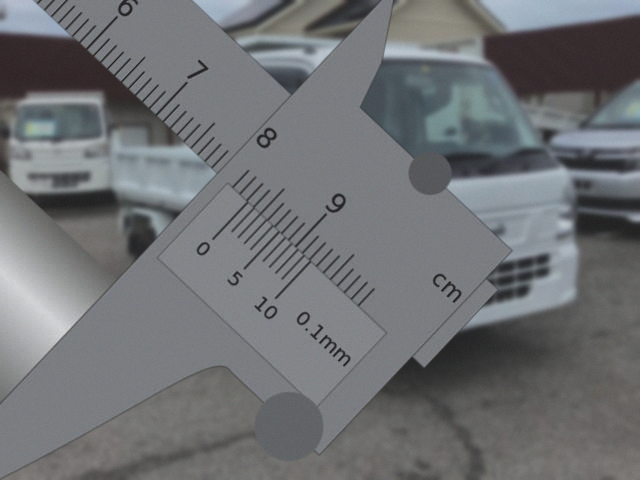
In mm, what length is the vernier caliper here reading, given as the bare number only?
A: 83.2
